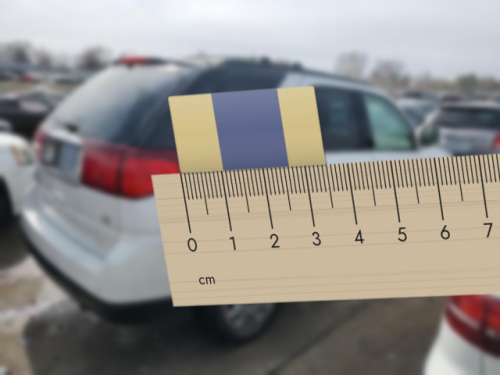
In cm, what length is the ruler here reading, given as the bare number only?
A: 3.5
